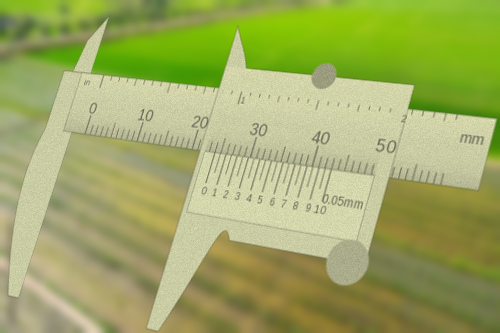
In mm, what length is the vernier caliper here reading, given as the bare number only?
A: 24.0
